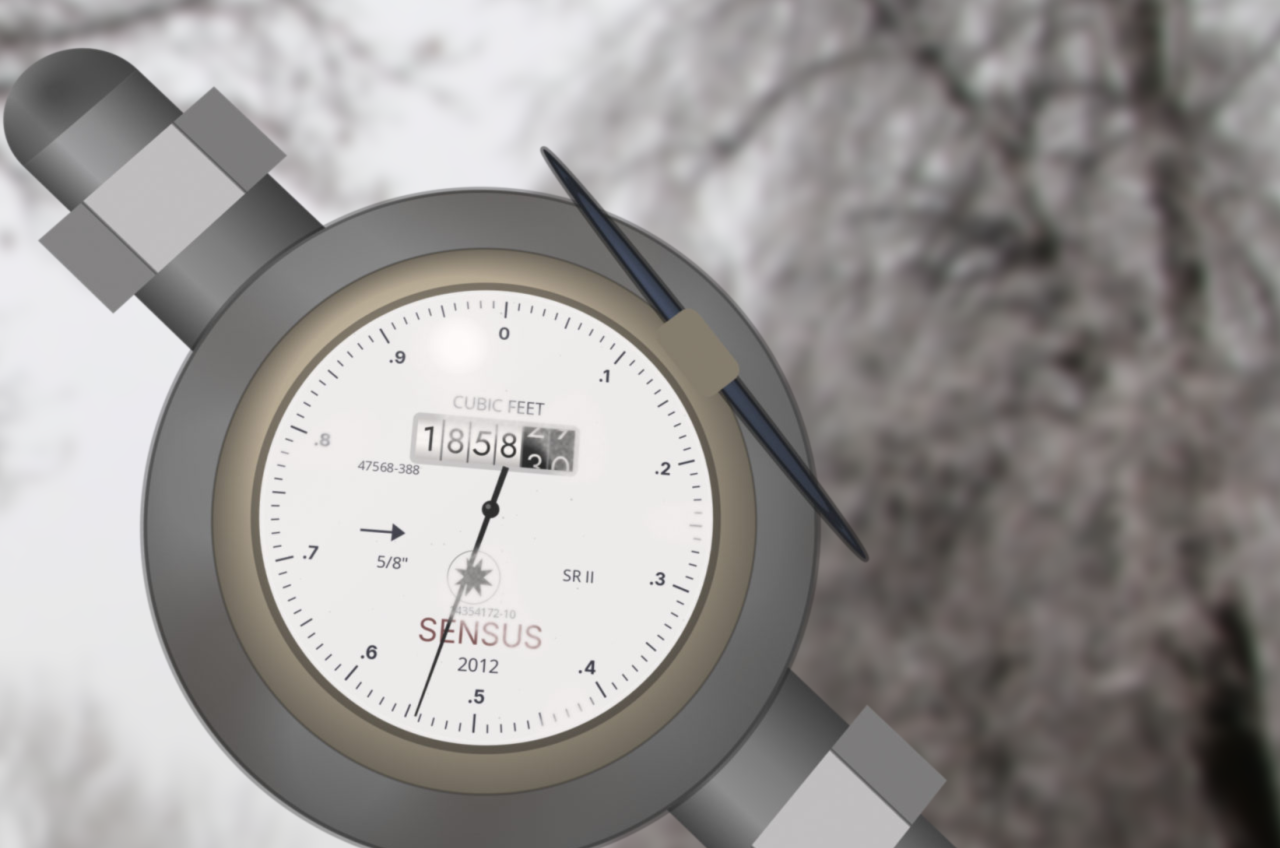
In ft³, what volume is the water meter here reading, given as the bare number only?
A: 185829.54
